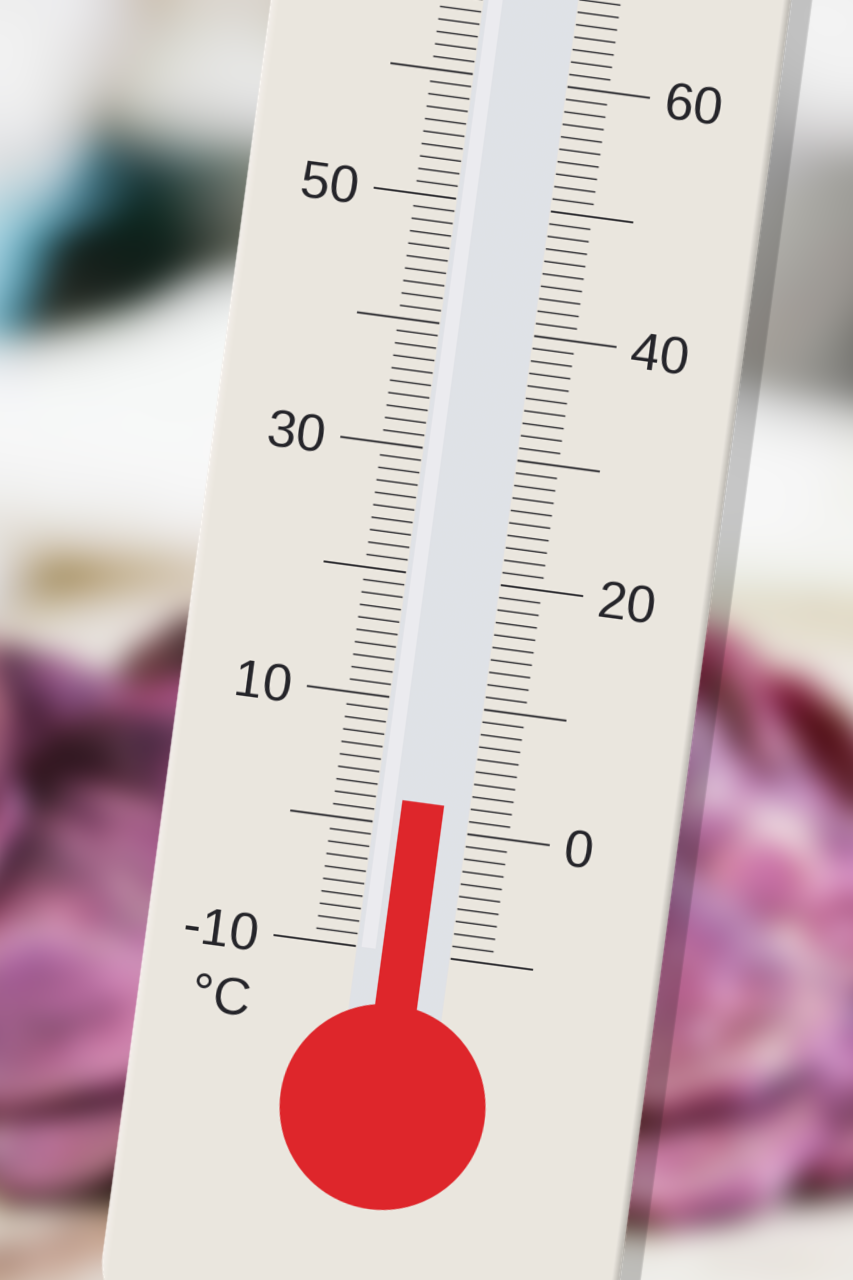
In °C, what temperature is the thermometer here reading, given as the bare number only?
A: 2
